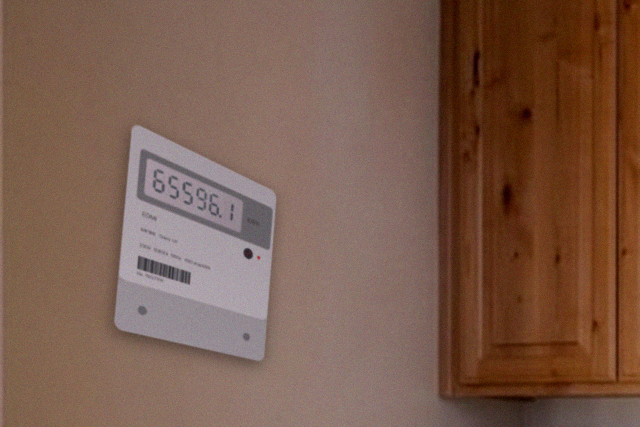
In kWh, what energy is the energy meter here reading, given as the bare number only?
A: 65596.1
